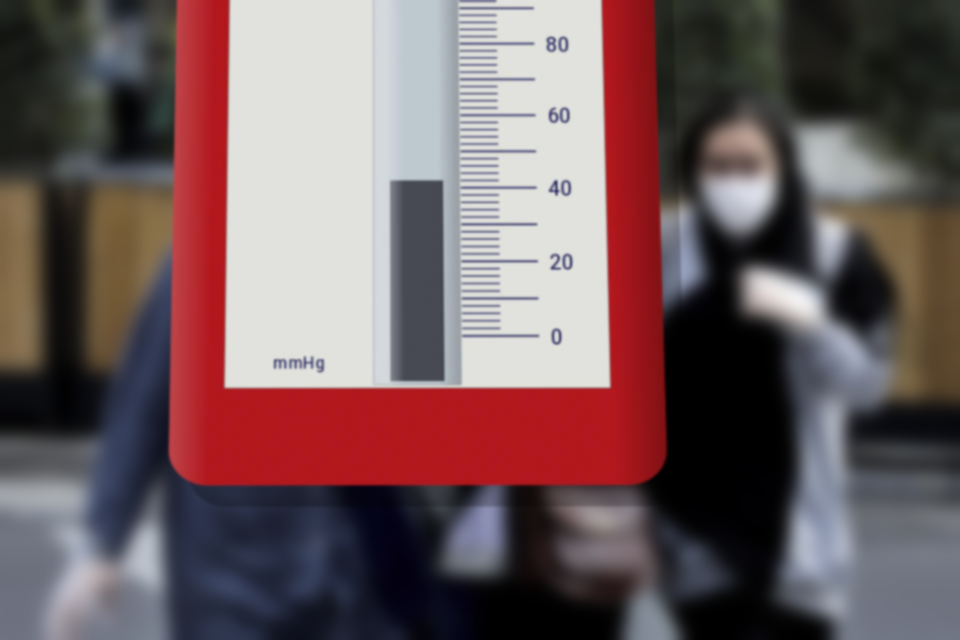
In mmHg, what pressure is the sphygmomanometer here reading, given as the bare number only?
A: 42
